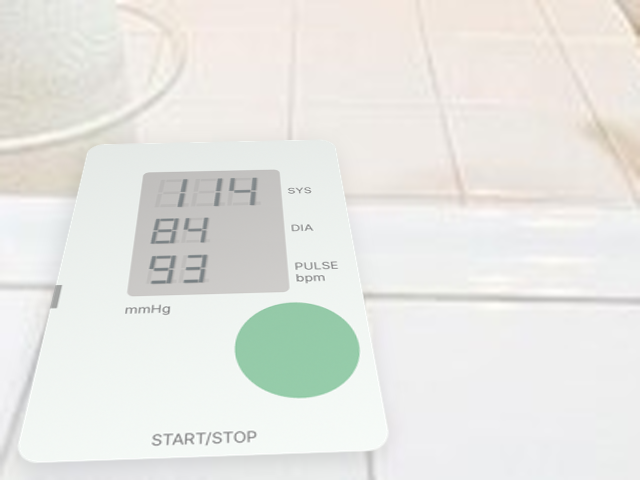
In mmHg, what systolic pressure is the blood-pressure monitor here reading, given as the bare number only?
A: 114
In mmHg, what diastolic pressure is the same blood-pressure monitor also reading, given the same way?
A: 84
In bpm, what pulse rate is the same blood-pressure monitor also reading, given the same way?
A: 93
